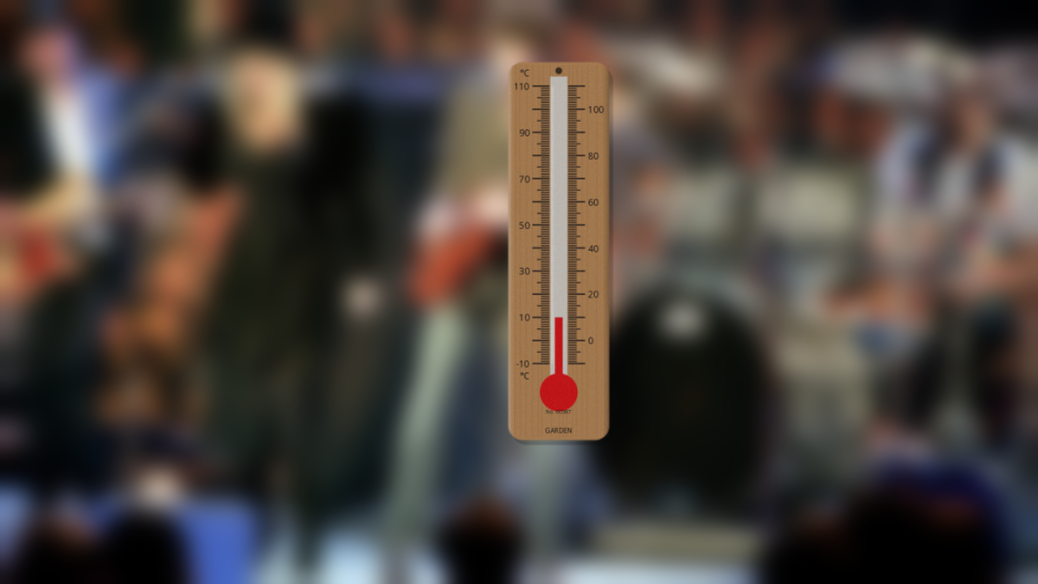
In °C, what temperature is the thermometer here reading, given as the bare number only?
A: 10
